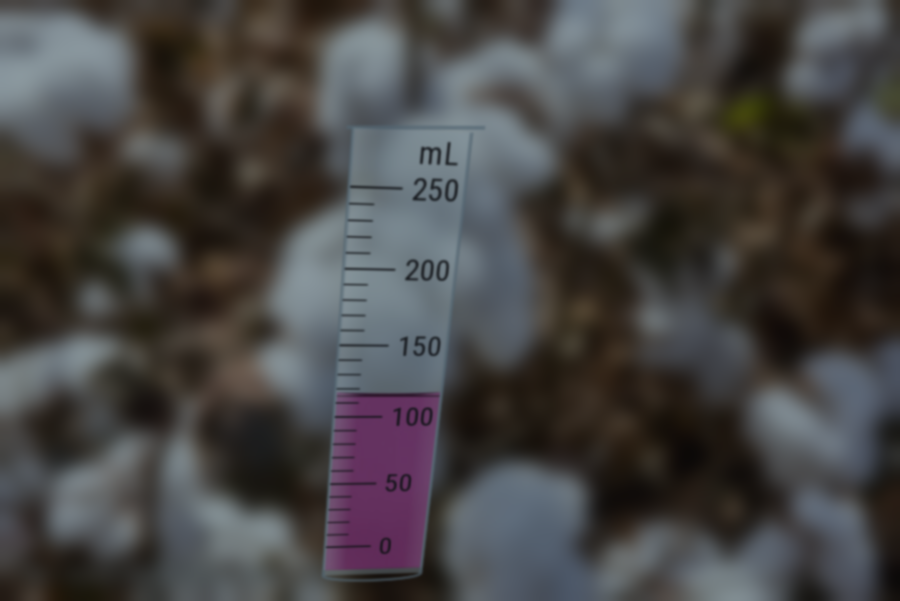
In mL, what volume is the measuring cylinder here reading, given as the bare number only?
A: 115
